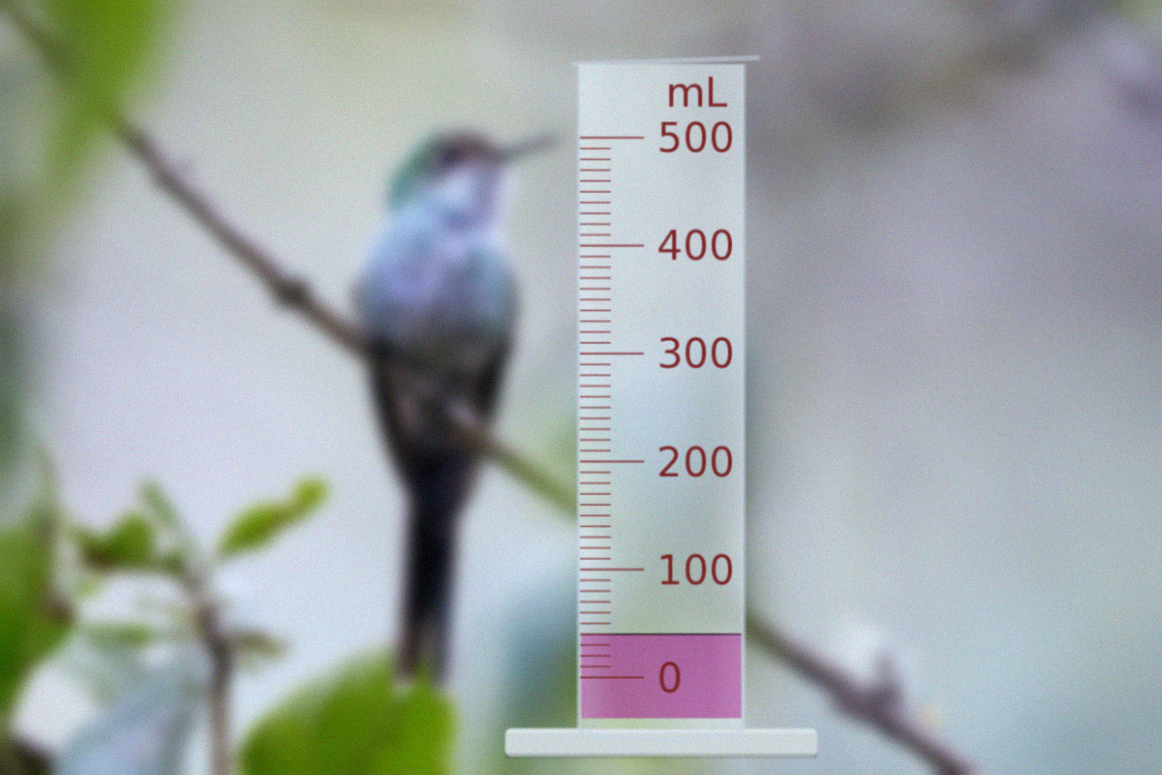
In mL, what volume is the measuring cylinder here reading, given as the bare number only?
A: 40
